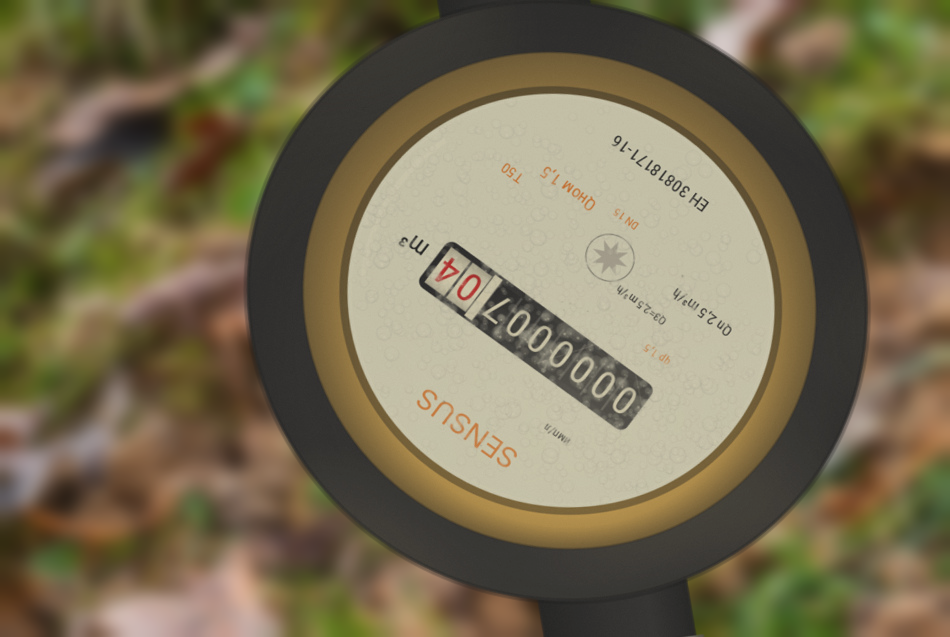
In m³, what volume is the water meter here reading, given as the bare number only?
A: 7.04
